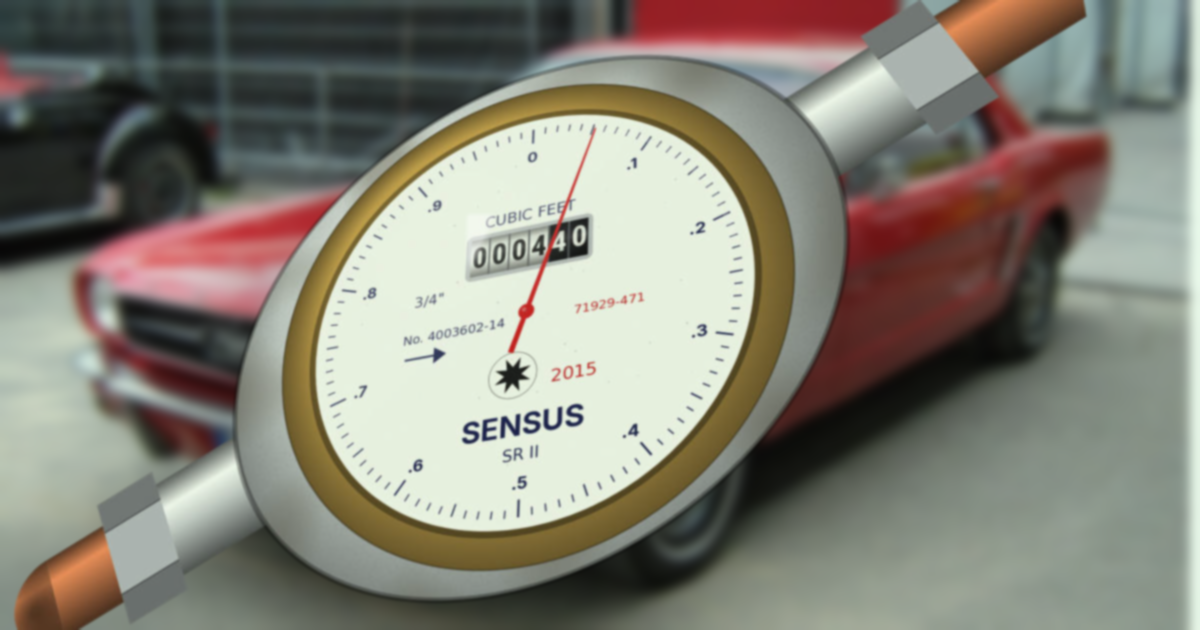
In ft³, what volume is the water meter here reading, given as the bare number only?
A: 440.05
